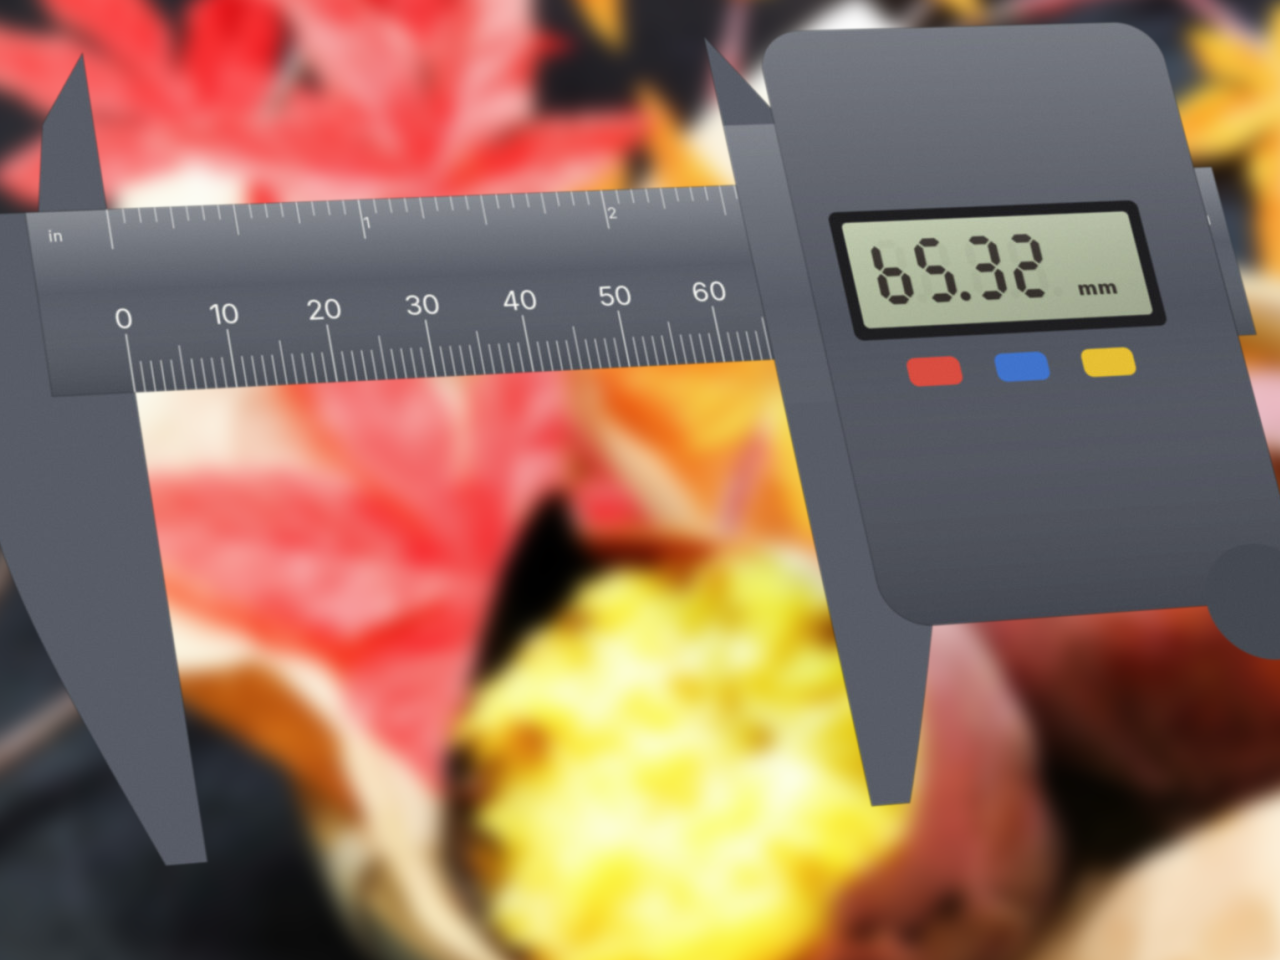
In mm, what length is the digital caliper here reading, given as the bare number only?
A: 65.32
